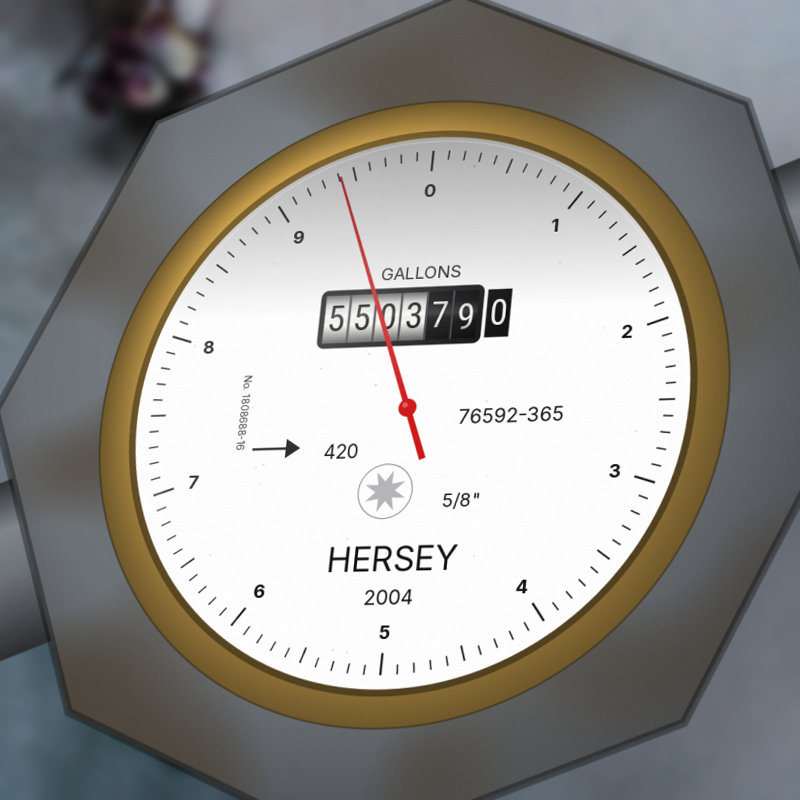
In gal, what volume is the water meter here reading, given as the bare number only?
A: 5503789.4
